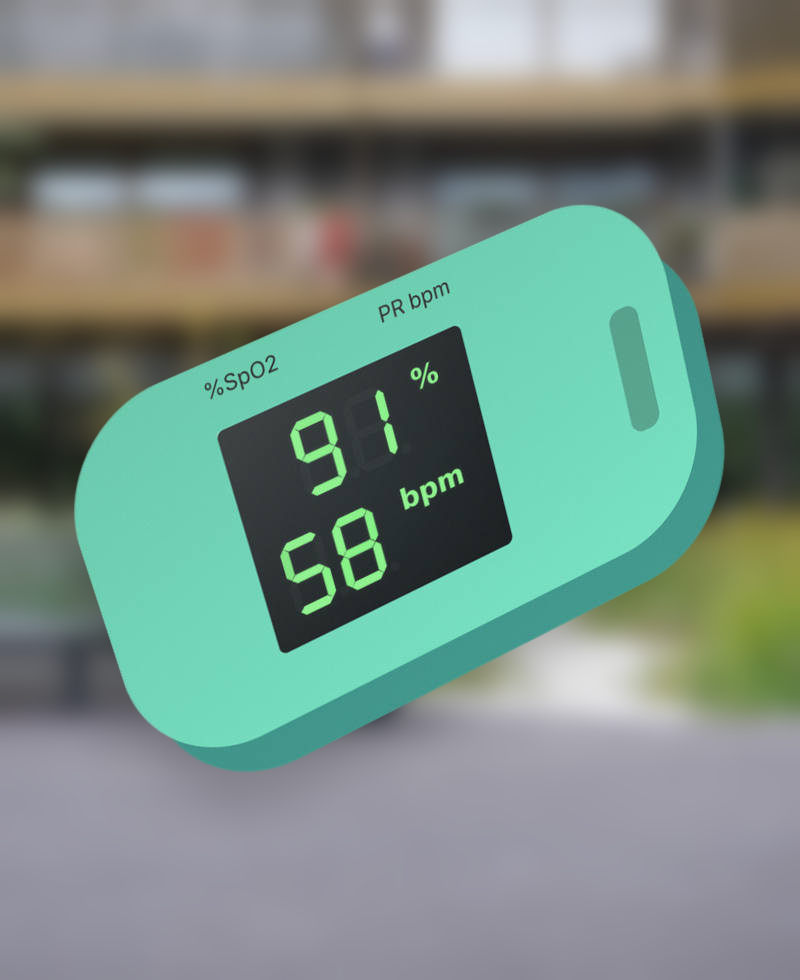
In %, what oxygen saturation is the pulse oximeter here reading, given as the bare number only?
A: 91
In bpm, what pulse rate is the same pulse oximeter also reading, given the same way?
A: 58
